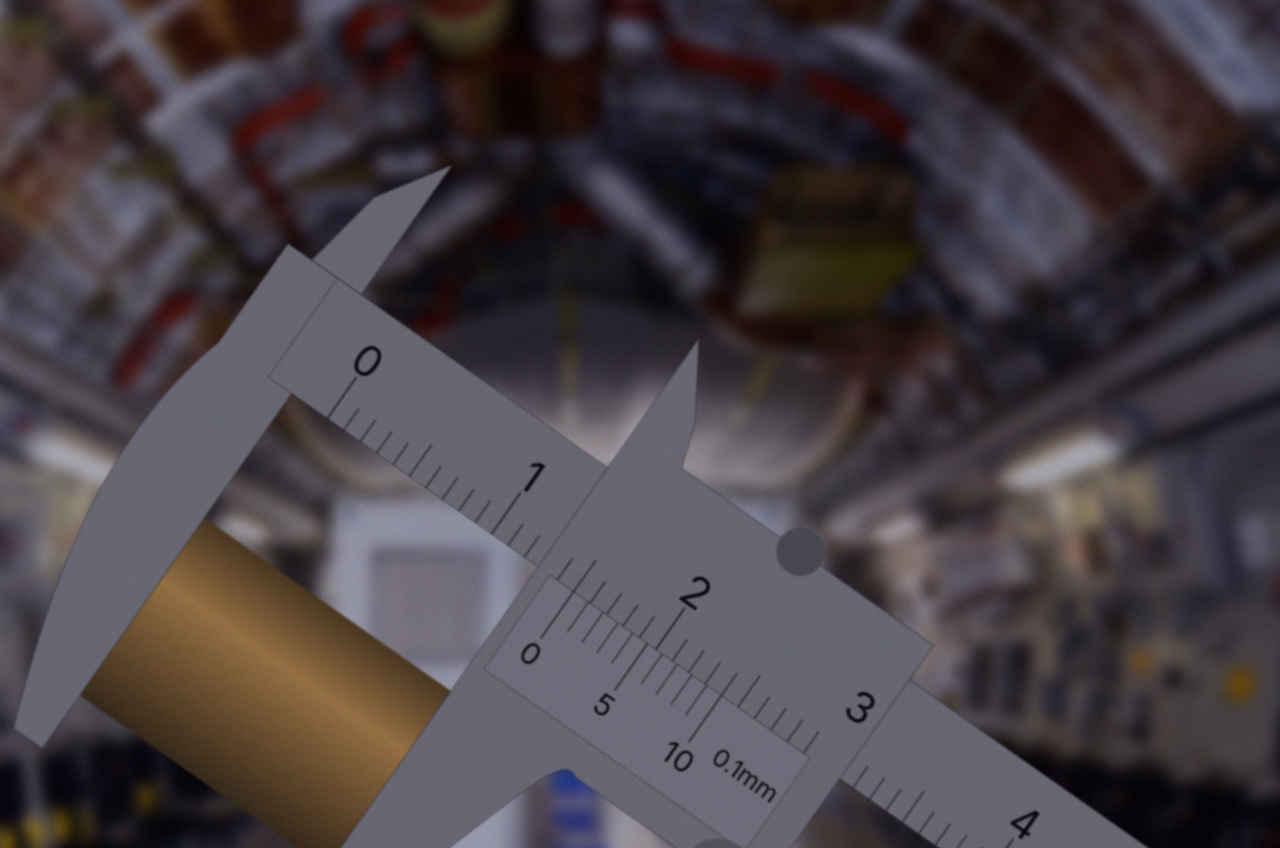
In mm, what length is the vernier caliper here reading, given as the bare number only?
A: 15.0
